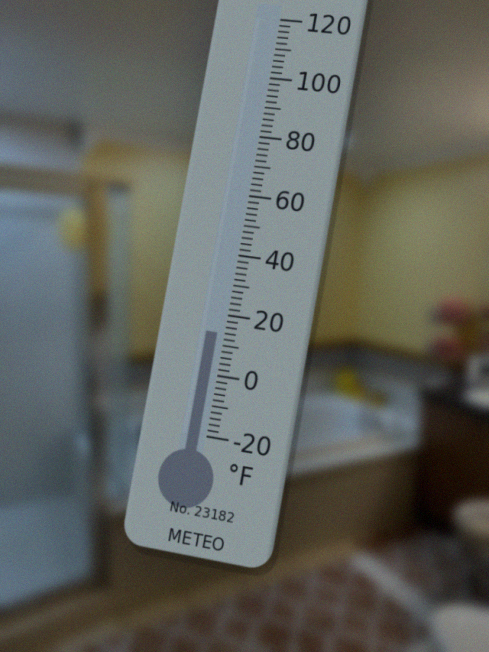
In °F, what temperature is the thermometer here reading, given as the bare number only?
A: 14
